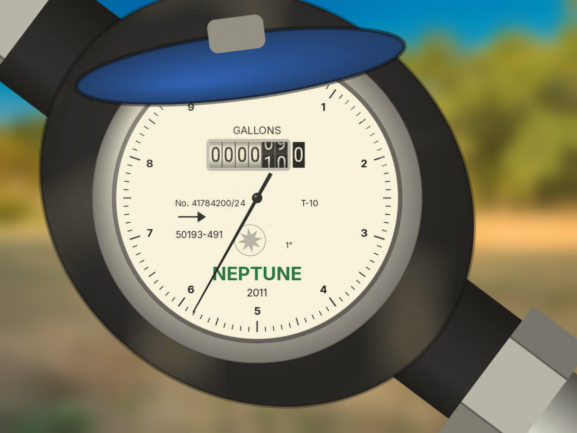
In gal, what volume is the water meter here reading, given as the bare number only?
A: 95.8
